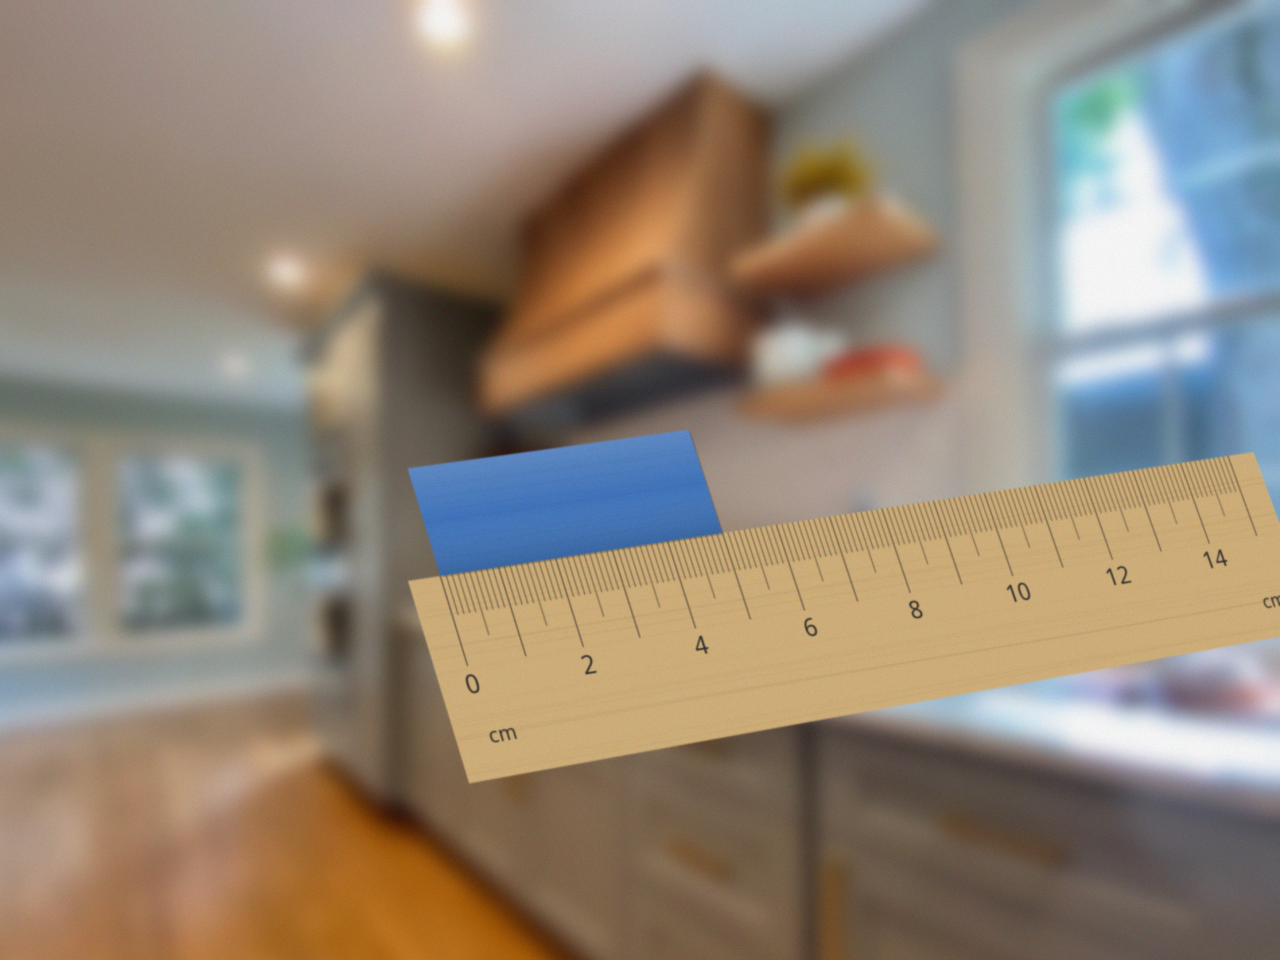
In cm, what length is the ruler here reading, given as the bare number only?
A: 5
